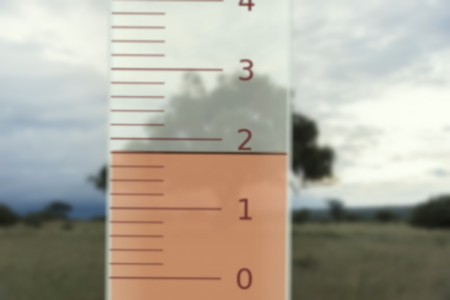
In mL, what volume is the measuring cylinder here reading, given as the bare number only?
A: 1.8
